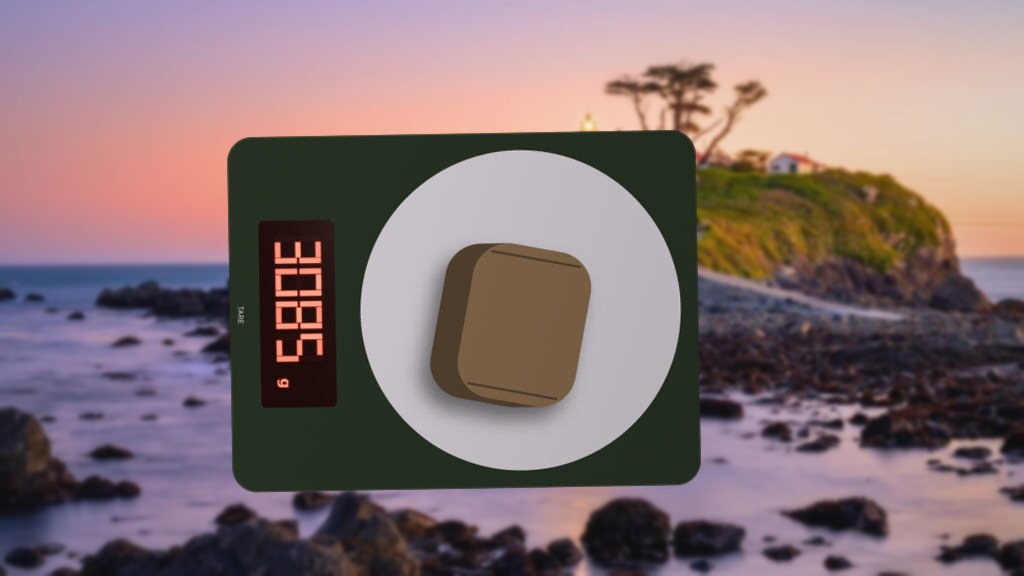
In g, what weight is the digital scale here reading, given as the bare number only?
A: 3085
